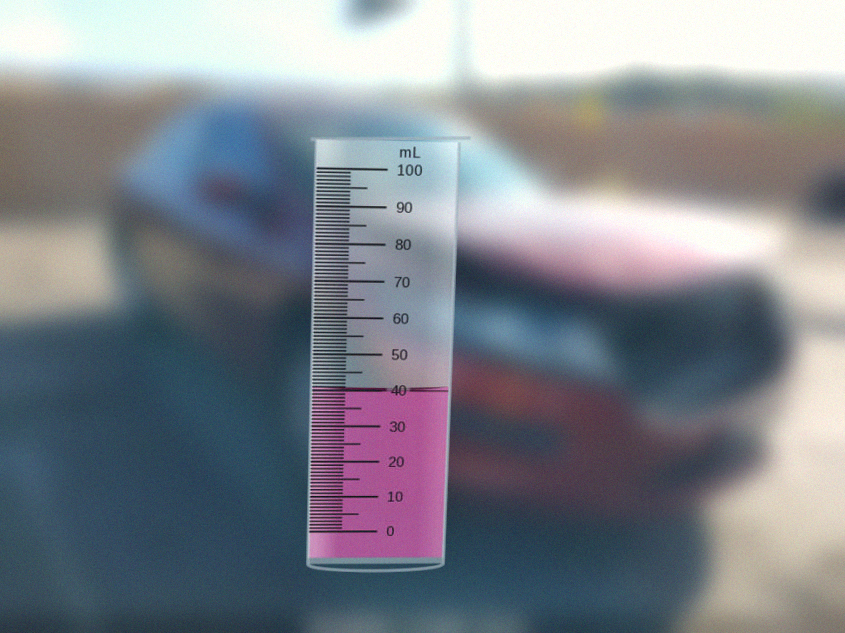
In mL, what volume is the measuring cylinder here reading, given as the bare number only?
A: 40
